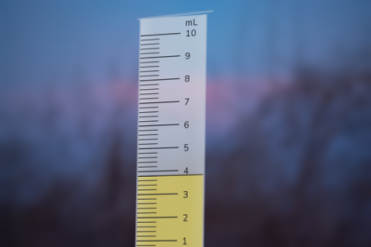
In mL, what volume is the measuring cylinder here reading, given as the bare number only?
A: 3.8
